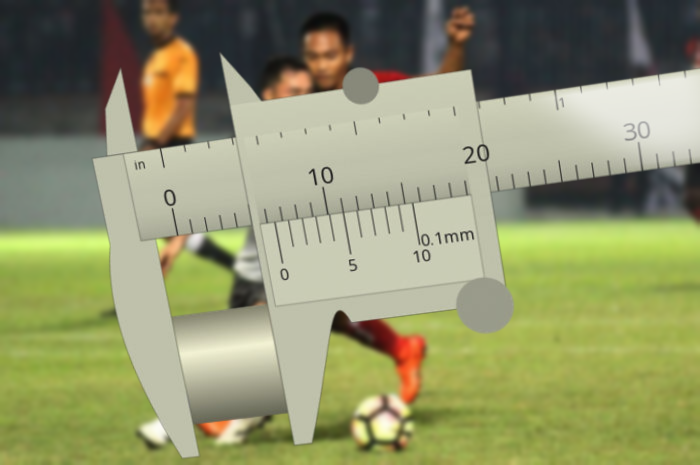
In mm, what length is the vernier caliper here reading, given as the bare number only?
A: 6.5
